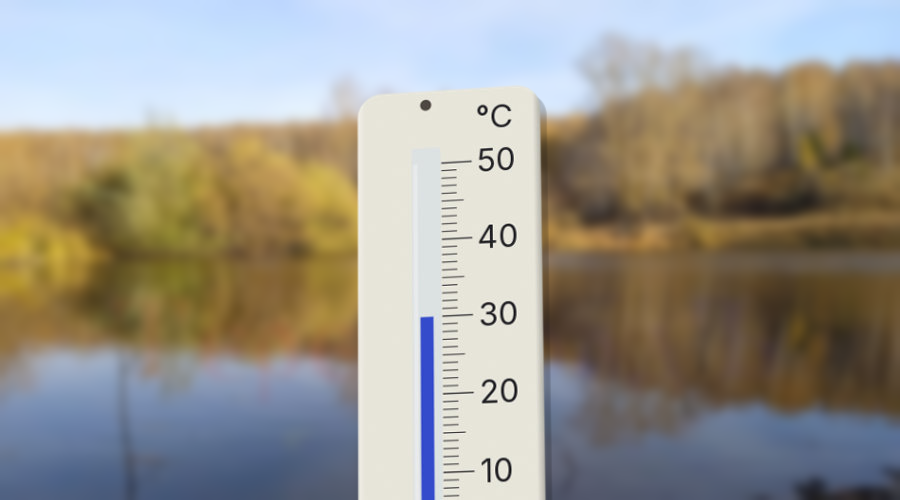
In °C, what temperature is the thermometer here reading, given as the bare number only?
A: 30
